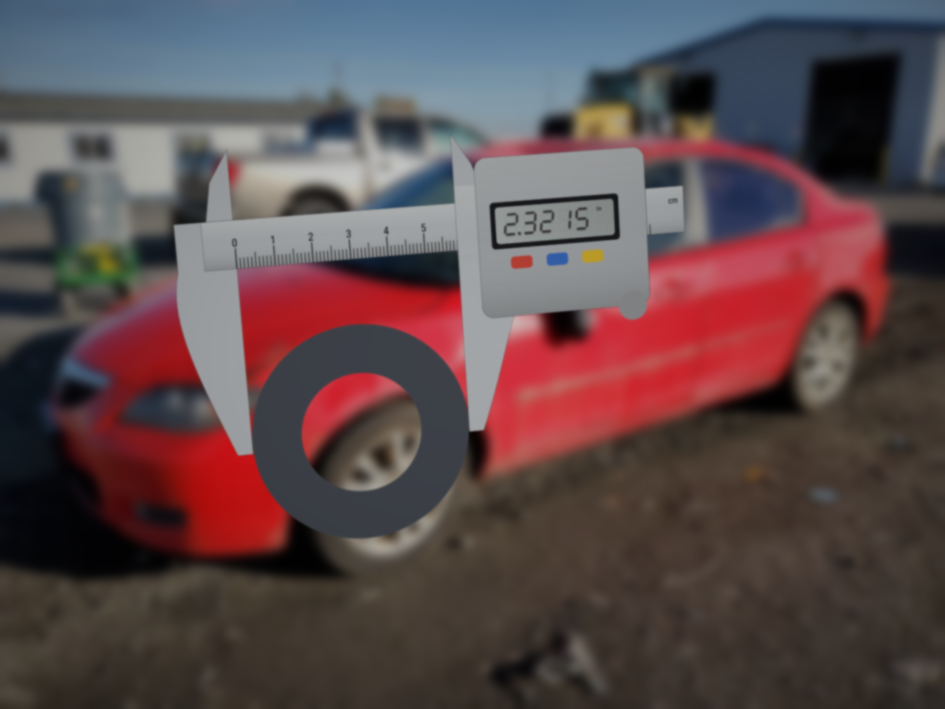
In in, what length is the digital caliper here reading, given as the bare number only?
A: 2.3215
